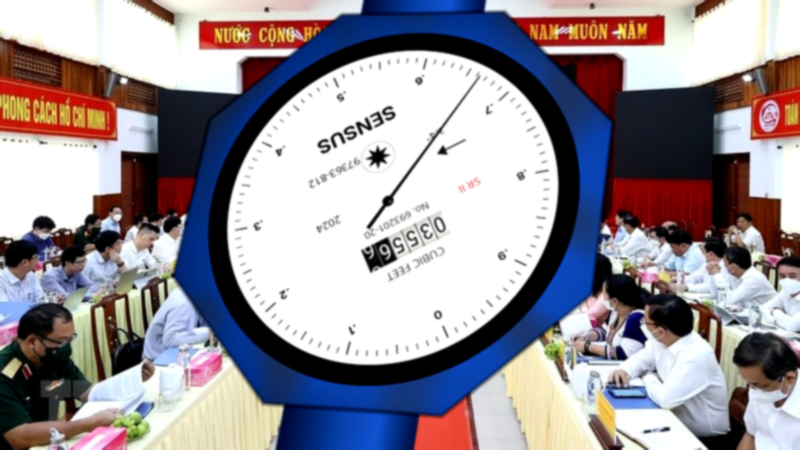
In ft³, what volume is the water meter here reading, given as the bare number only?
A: 35565.66
